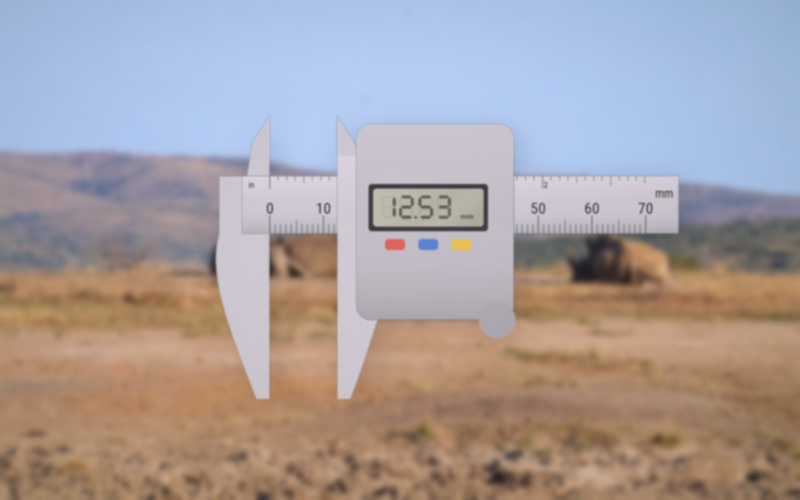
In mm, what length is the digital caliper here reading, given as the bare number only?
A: 12.53
